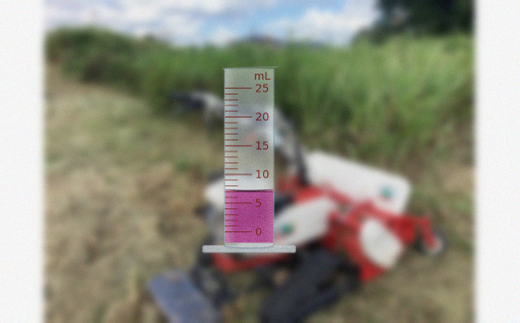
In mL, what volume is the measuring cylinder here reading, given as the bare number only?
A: 7
